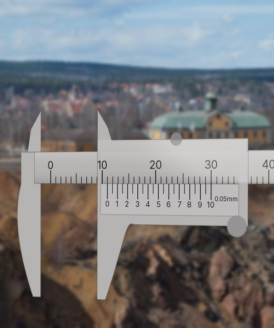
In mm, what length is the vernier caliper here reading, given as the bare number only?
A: 11.0
